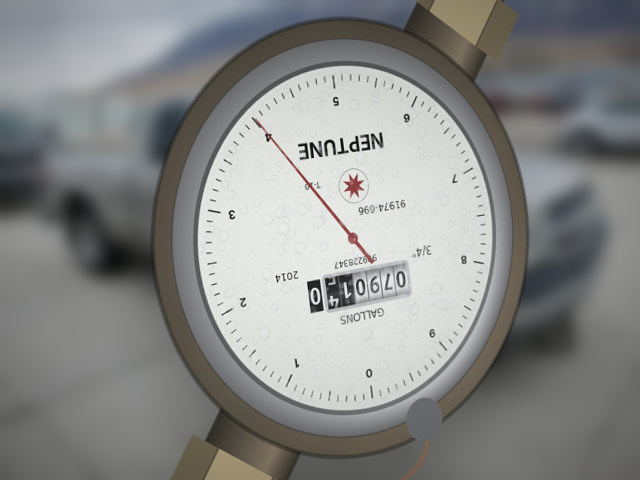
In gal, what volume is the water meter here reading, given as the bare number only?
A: 790144.0
